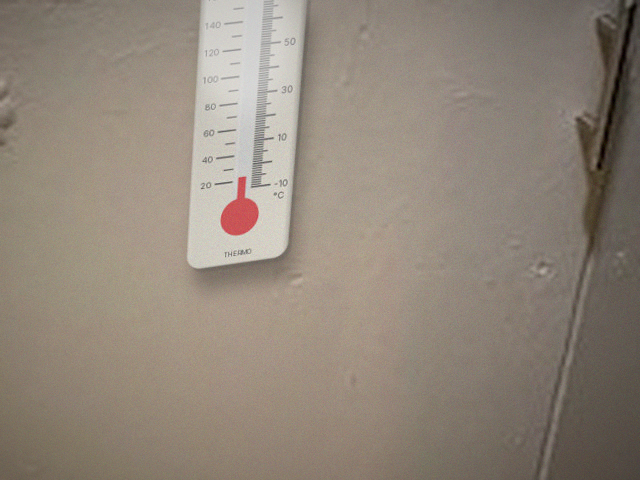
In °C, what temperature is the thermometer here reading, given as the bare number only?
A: -5
